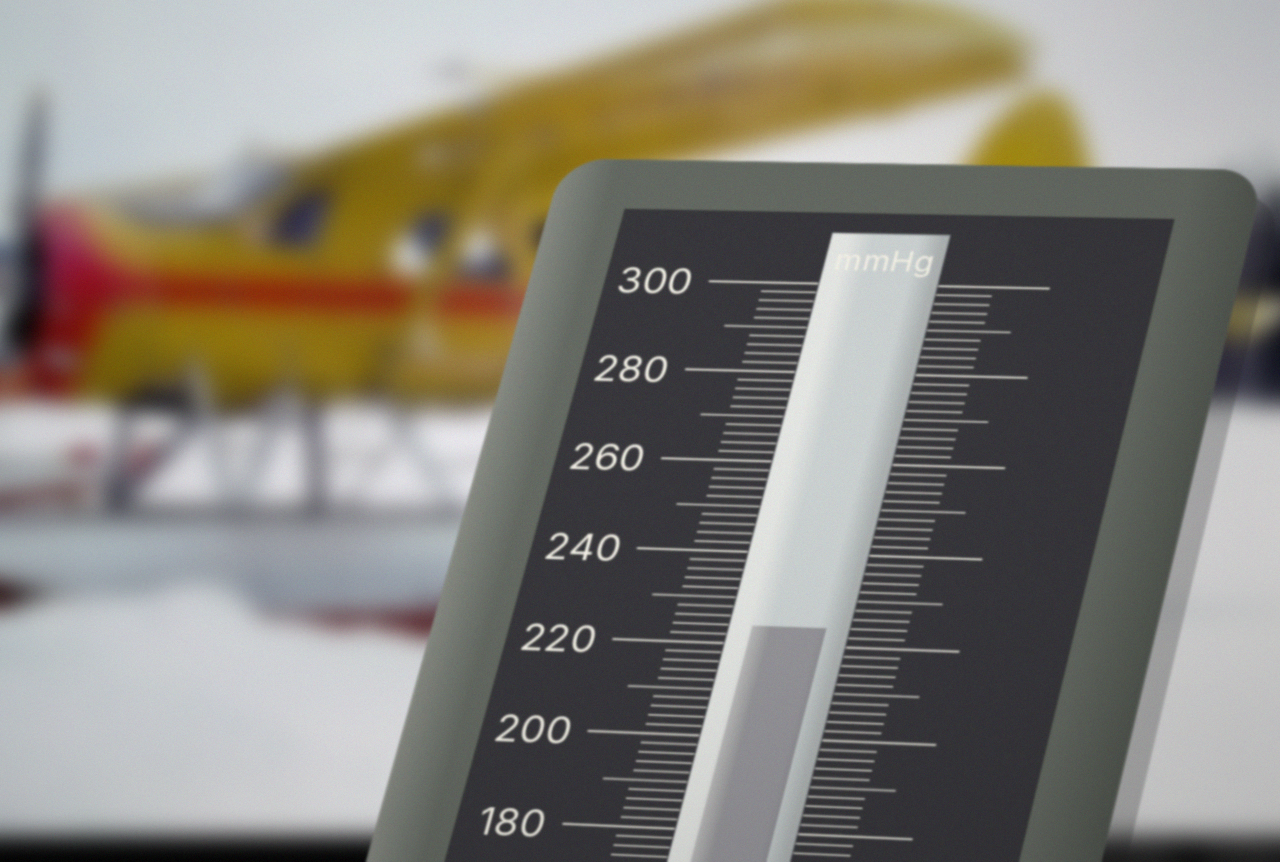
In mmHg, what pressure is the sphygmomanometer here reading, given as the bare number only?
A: 224
